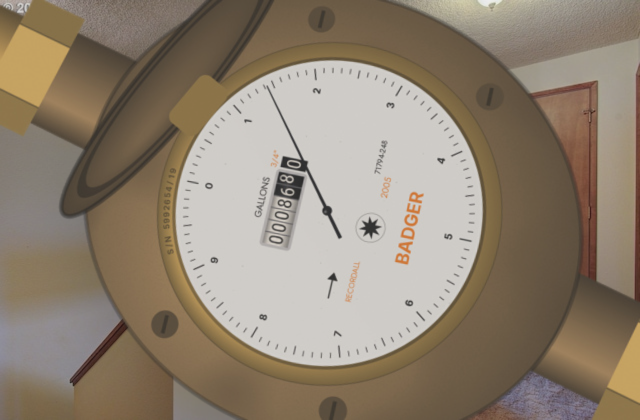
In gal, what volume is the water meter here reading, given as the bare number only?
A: 8681.4
